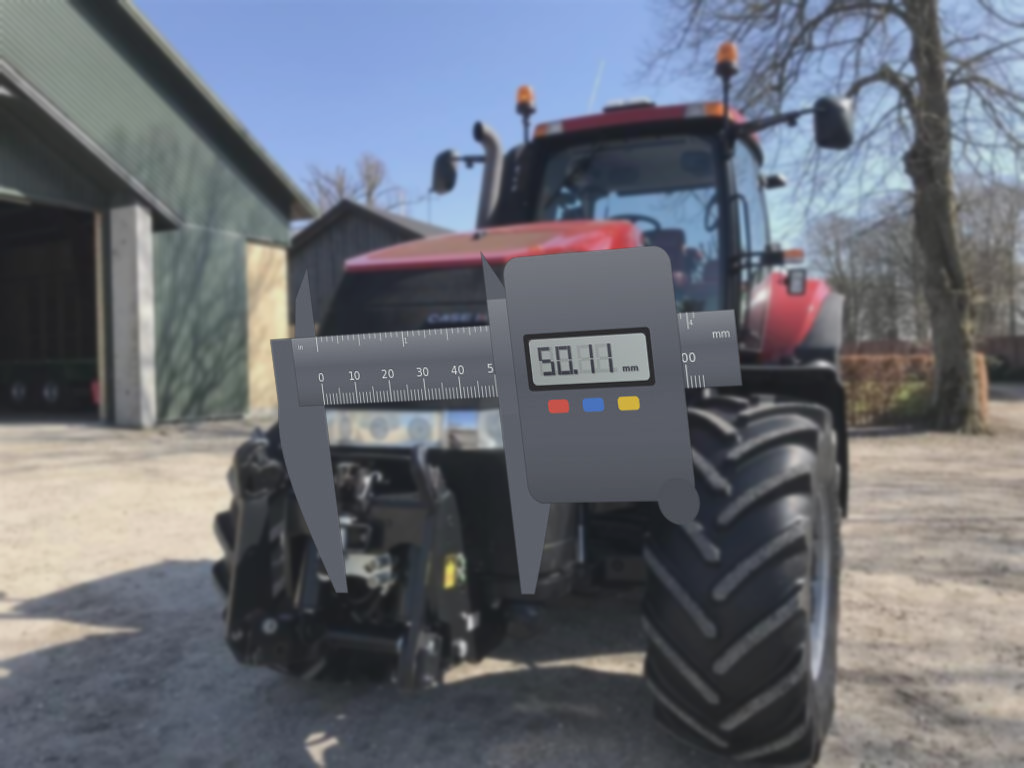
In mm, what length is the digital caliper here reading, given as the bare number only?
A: 50.11
